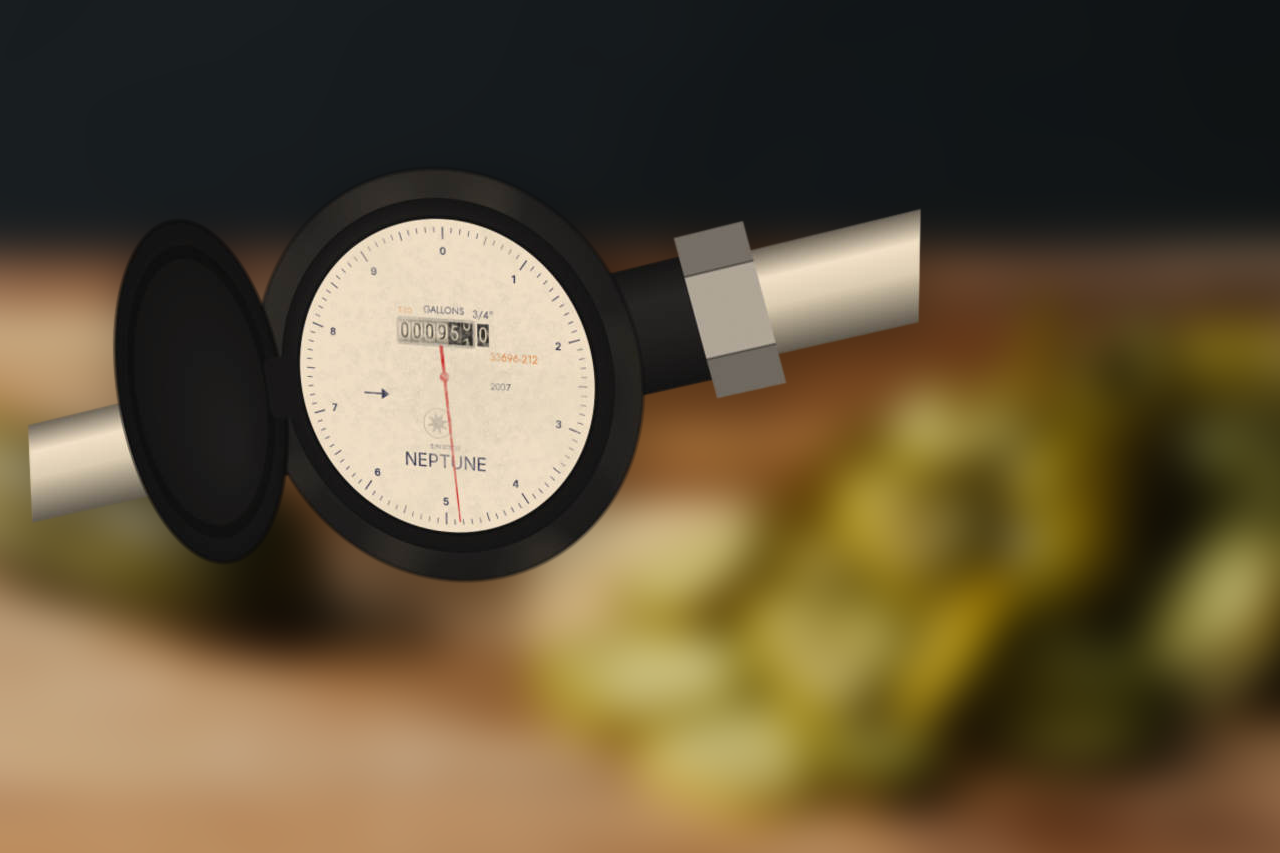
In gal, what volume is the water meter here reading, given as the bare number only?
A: 9504.8
